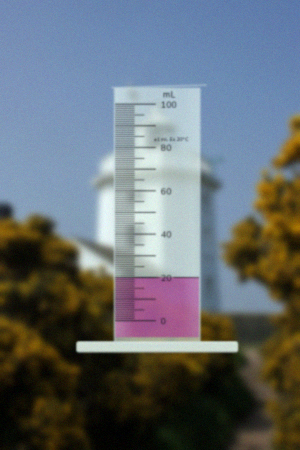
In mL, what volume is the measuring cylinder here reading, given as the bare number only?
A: 20
